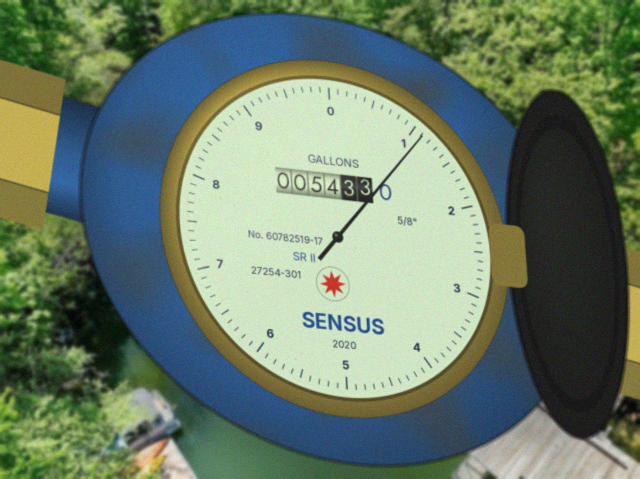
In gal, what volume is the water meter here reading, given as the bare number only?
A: 54331.1
